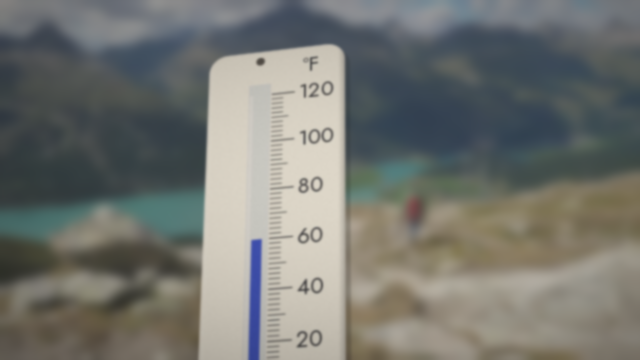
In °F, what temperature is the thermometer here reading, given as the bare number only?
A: 60
